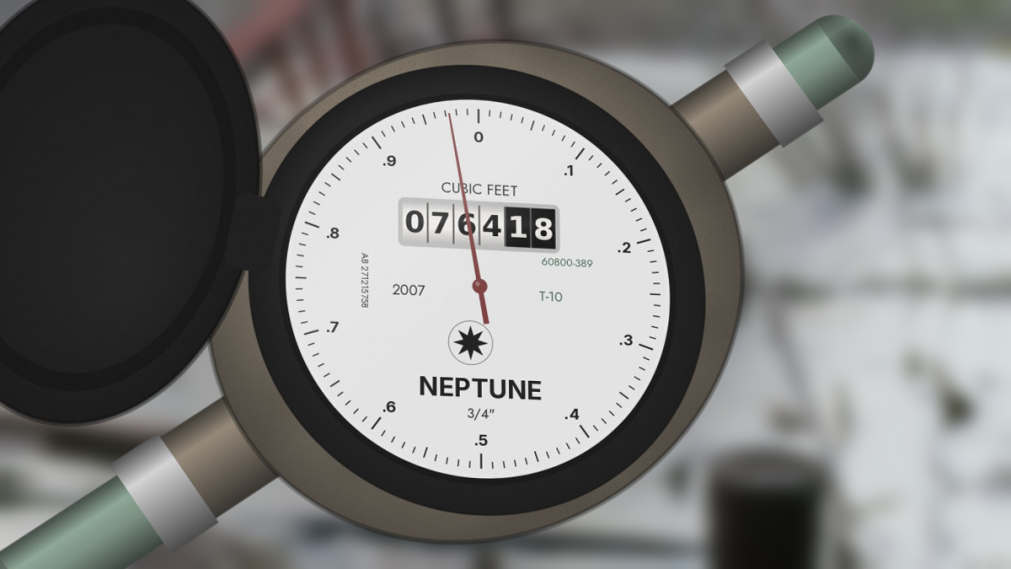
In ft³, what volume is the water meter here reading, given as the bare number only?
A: 76417.97
